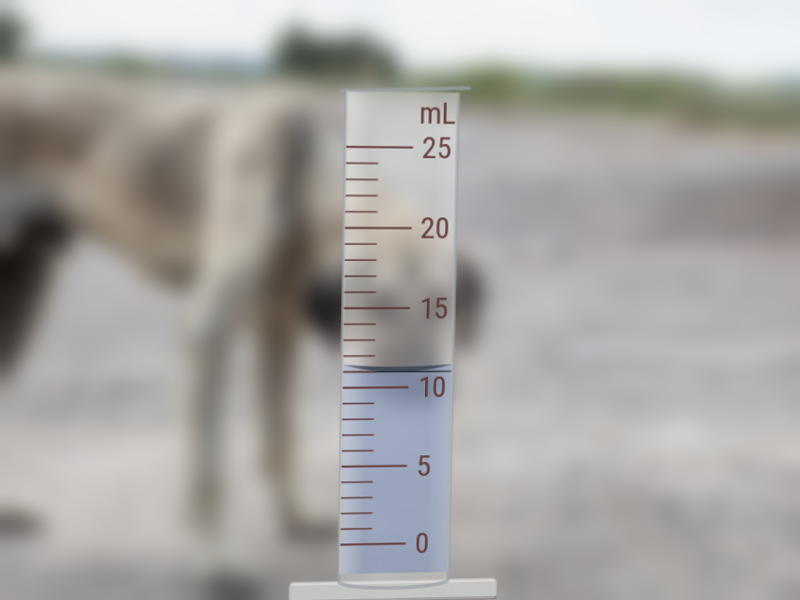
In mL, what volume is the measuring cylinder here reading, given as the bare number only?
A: 11
